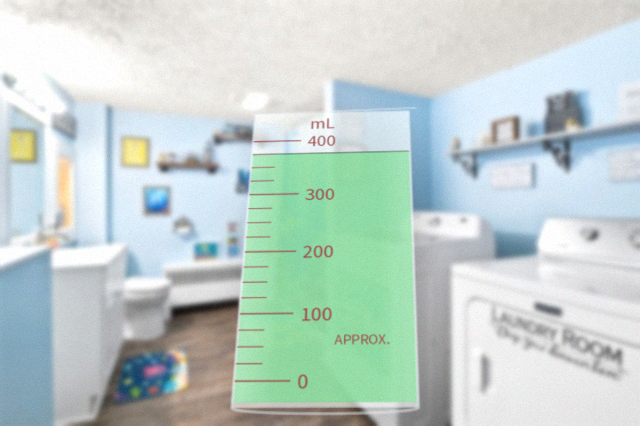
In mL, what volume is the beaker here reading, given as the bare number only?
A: 375
